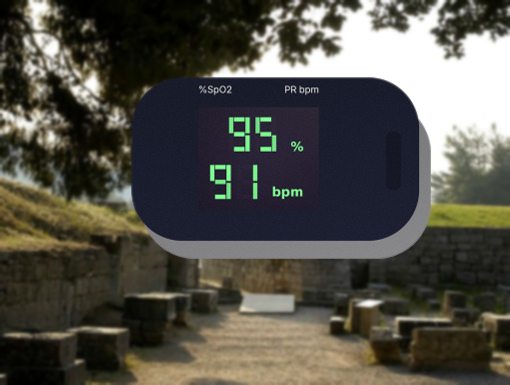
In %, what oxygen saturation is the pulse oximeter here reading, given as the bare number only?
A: 95
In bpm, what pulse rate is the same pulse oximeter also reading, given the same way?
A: 91
